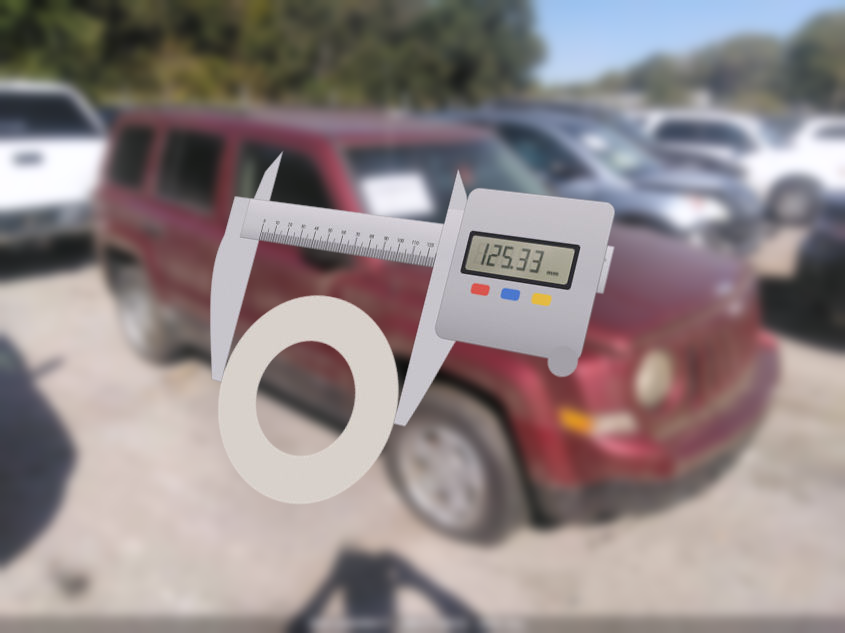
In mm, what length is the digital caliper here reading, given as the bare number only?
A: 125.33
